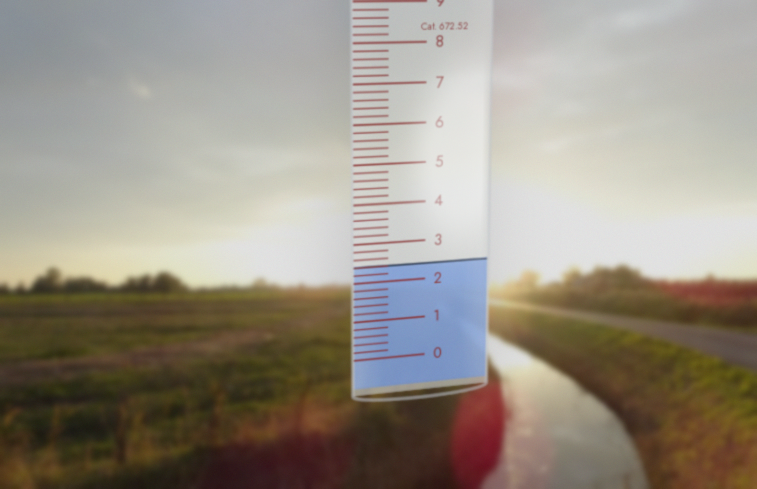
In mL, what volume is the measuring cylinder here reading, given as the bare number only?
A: 2.4
